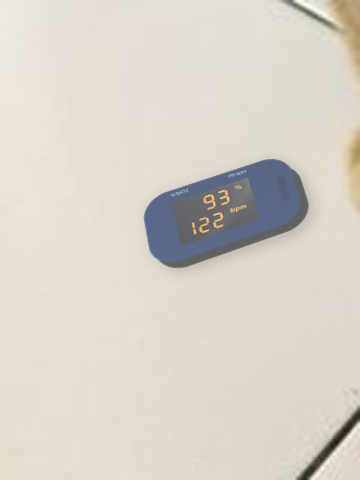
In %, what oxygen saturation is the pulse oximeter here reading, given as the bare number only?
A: 93
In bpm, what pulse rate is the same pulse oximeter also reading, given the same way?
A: 122
